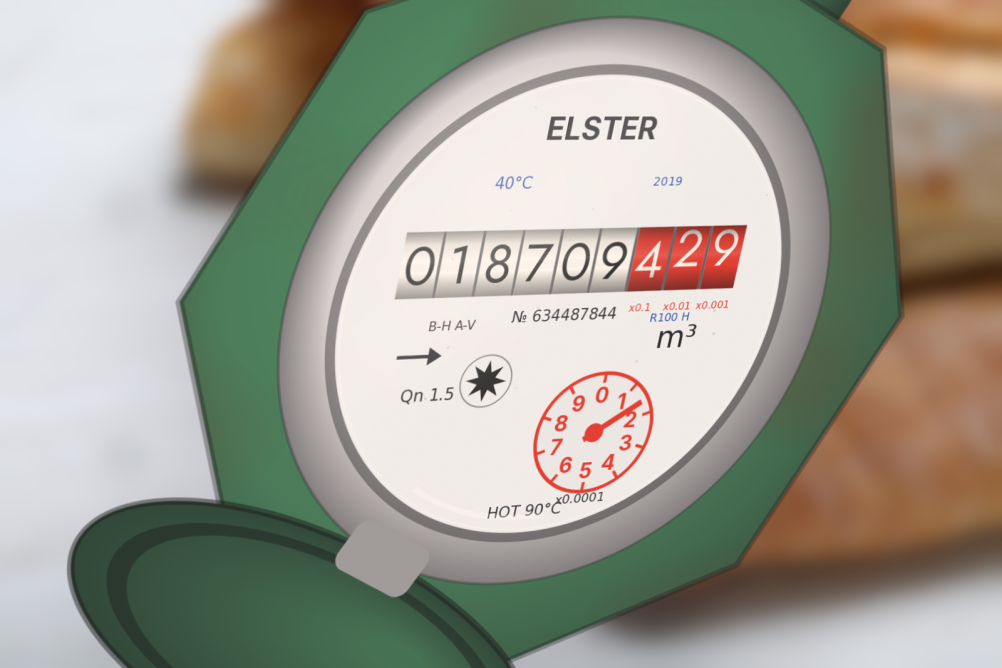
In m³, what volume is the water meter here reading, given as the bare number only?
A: 18709.4291
